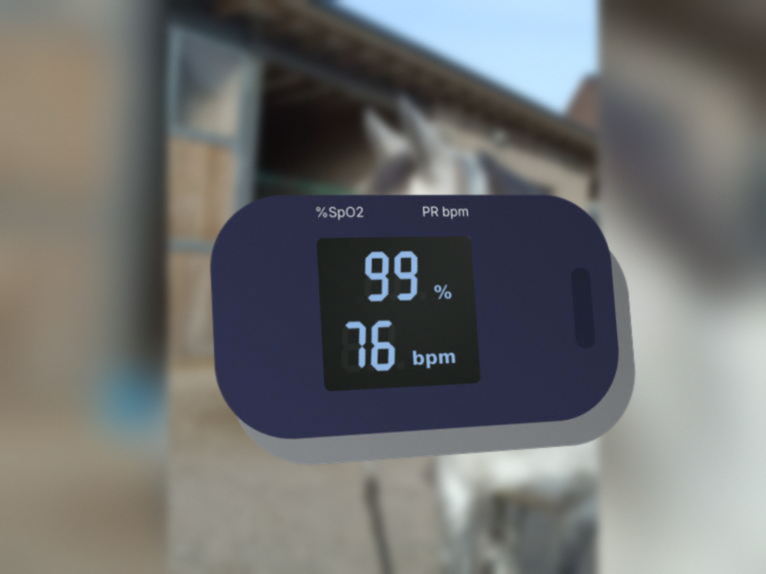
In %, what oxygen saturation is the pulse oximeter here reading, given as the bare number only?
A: 99
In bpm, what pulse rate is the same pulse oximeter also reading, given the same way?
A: 76
